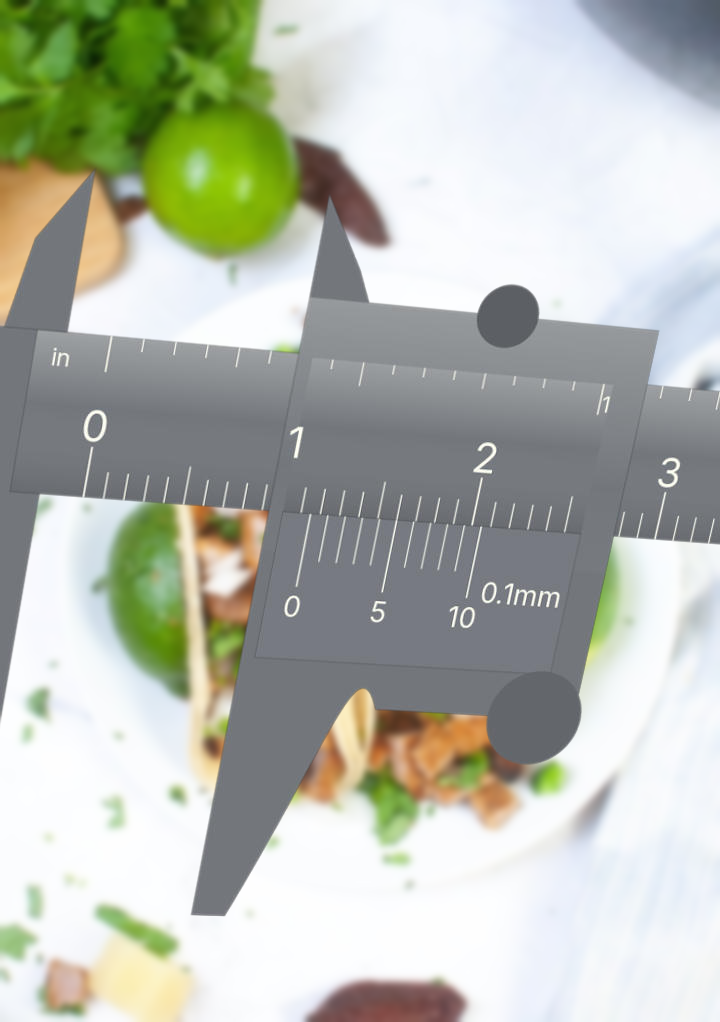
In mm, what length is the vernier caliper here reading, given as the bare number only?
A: 11.5
